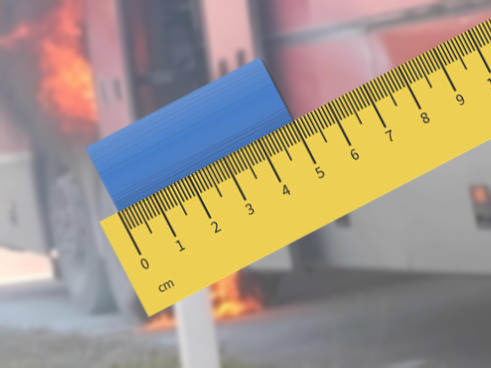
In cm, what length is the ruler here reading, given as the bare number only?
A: 5
